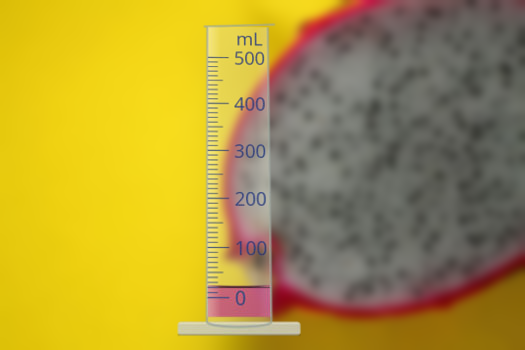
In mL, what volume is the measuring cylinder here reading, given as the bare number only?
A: 20
